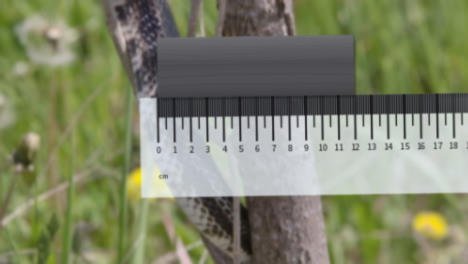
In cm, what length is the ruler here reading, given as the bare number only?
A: 12
